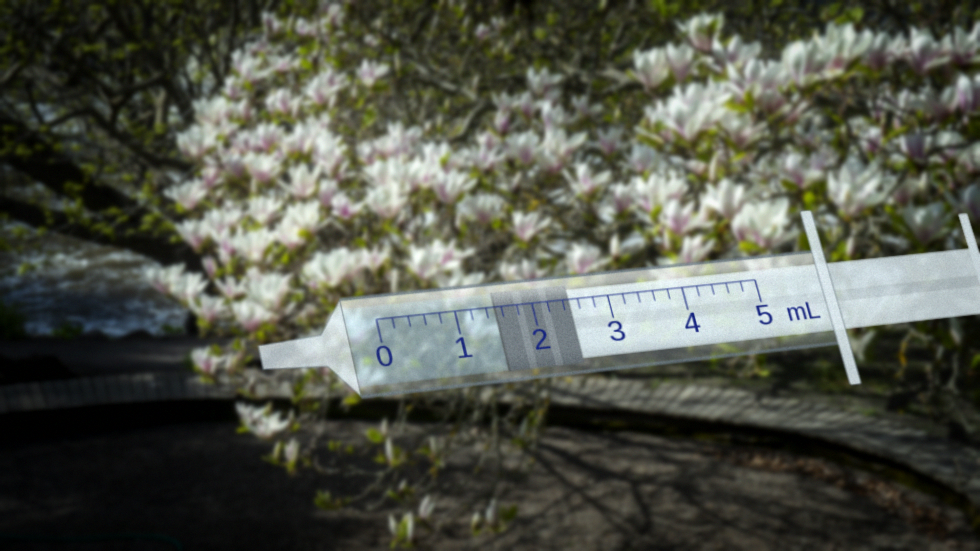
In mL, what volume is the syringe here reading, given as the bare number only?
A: 1.5
